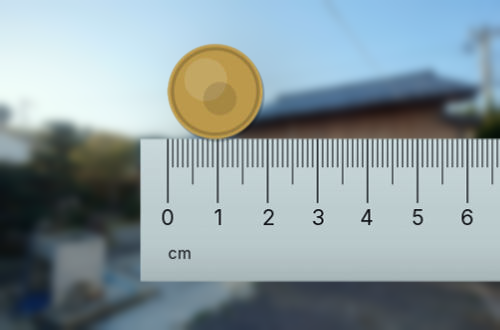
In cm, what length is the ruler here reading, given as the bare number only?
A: 1.9
